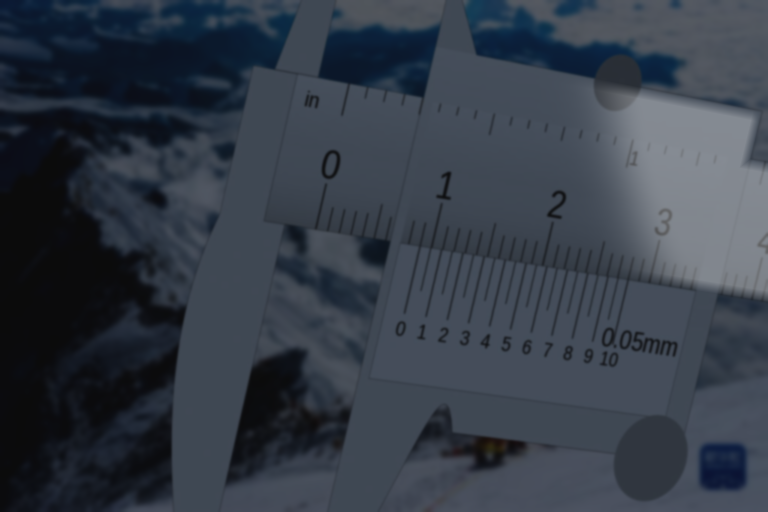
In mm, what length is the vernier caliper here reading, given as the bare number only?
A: 9.0
